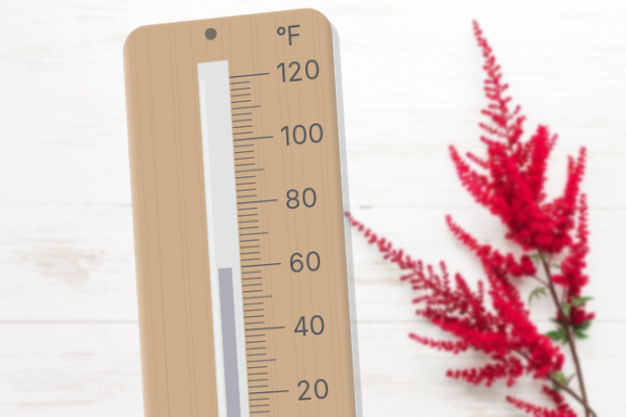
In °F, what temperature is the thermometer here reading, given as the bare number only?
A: 60
